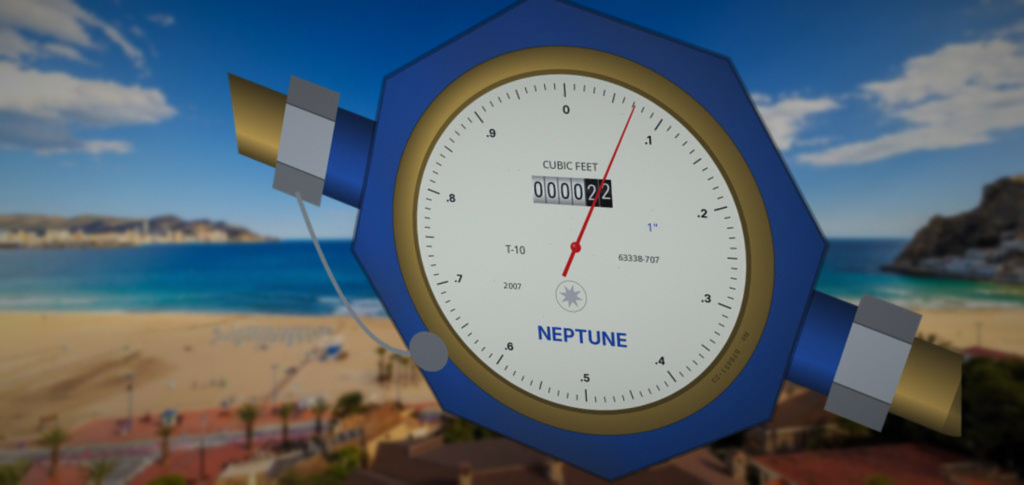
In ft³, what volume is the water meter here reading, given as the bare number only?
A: 22.07
